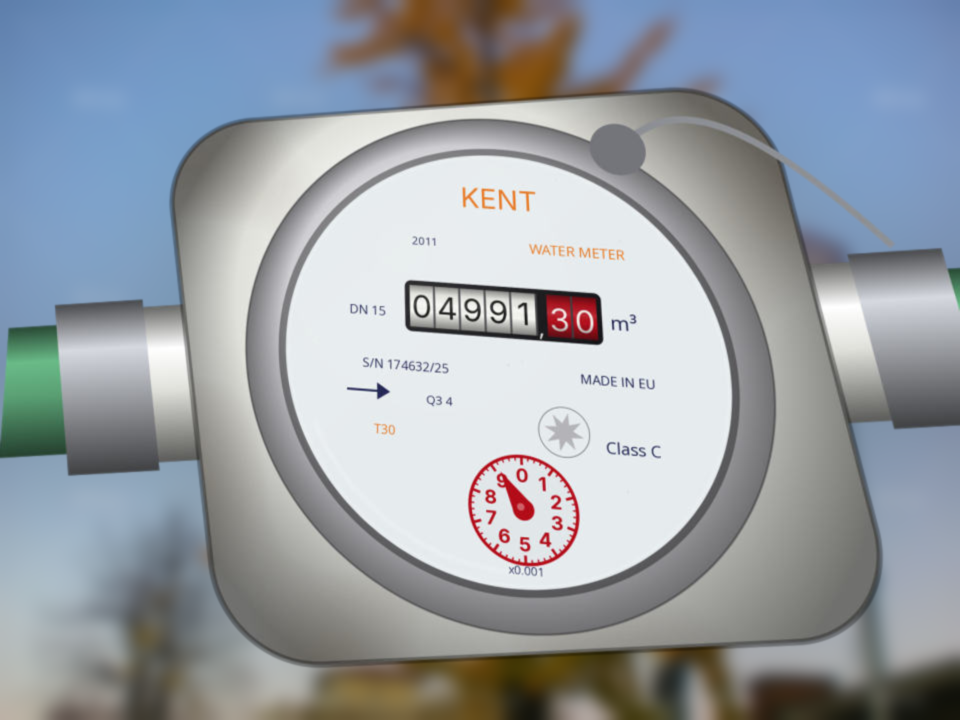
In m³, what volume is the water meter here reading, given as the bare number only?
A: 4991.299
